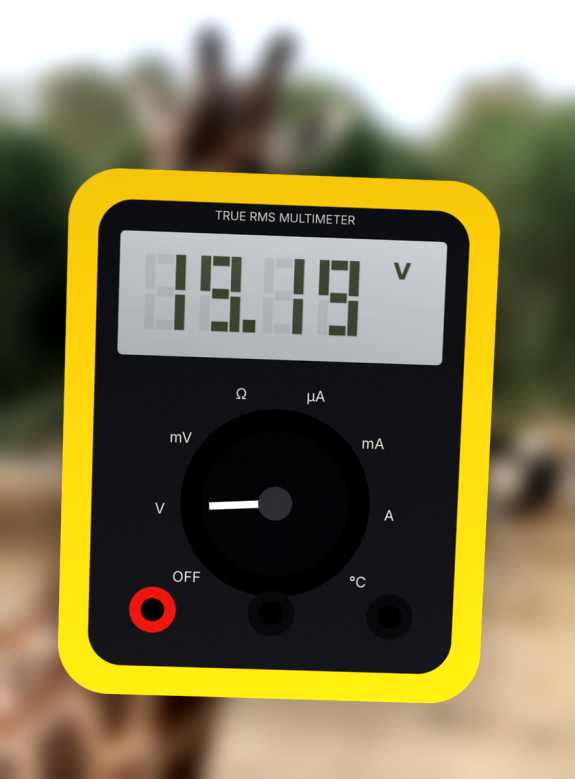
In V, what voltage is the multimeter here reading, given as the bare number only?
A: 19.19
